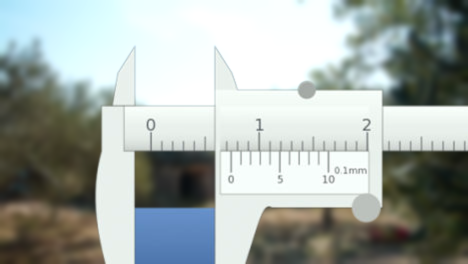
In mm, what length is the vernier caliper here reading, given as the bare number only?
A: 7.4
